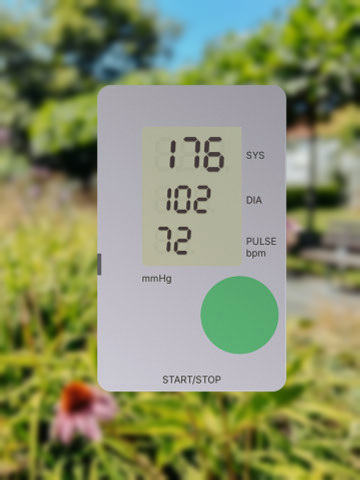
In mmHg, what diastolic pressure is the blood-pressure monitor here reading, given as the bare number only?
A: 102
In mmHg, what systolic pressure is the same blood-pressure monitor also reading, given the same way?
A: 176
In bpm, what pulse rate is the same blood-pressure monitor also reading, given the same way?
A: 72
